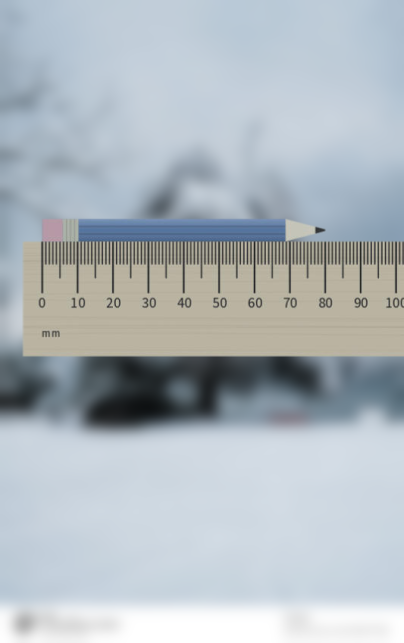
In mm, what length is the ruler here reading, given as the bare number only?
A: 80
